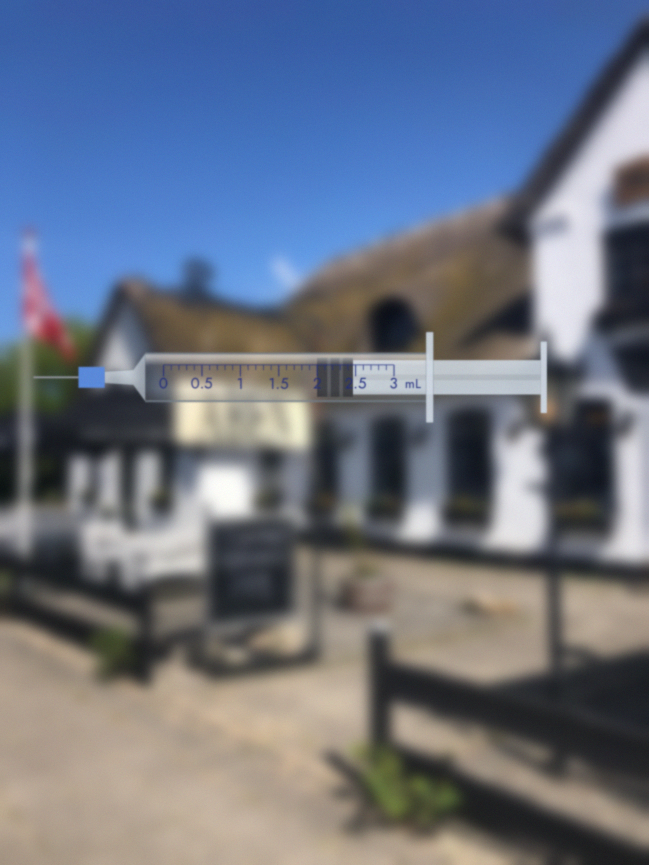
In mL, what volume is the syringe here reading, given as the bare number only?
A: 2
